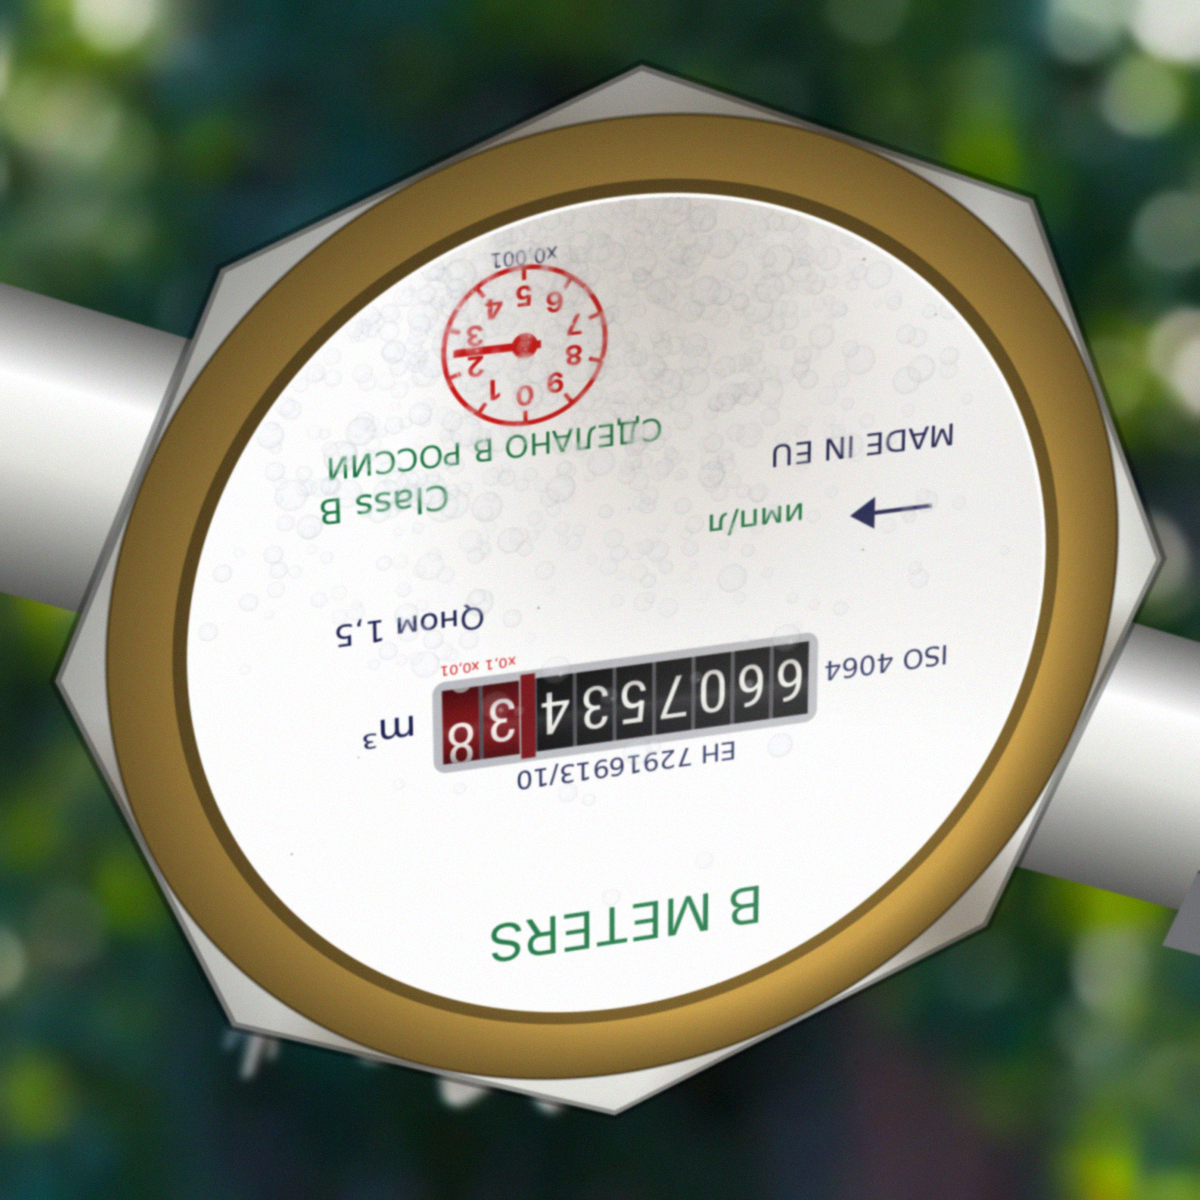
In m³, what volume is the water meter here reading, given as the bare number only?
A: 6607534.382
